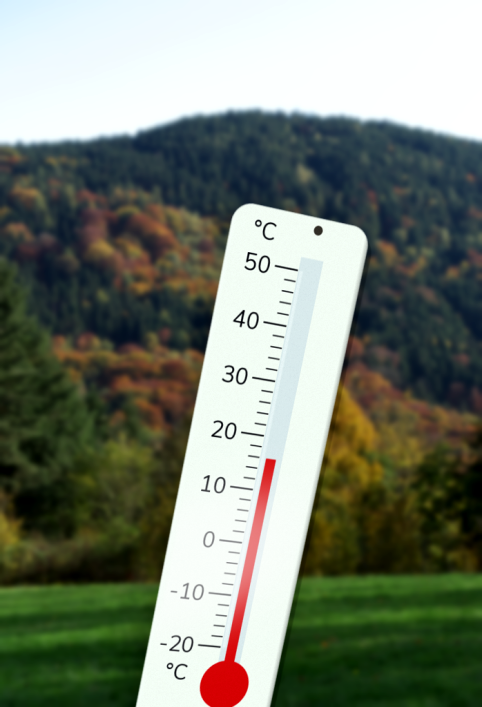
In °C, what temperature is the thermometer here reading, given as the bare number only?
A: 16
